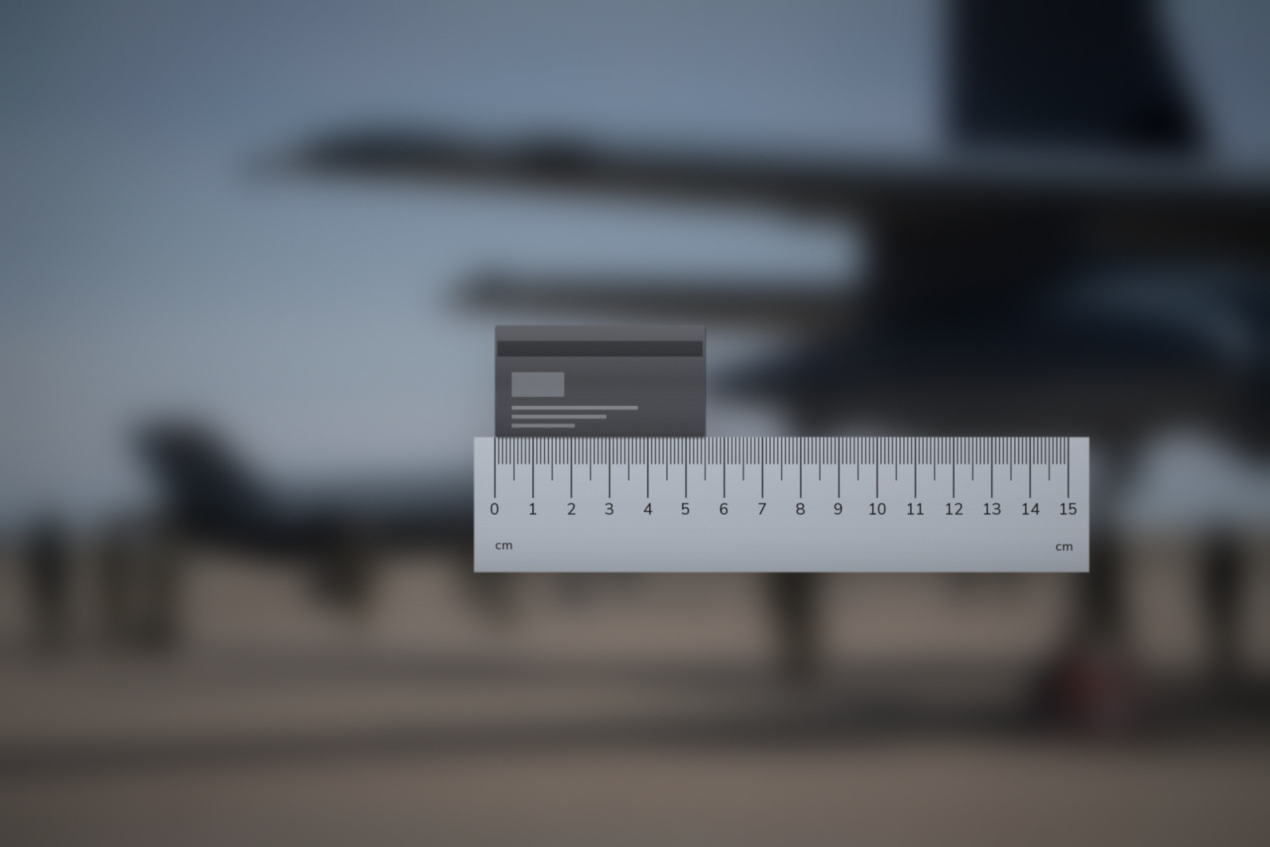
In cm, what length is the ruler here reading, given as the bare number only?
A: 5.5
